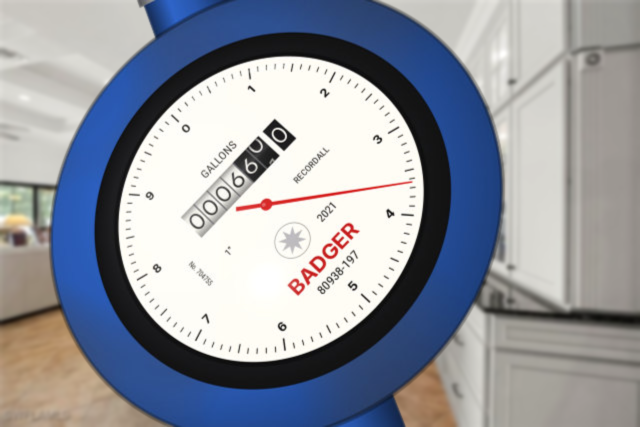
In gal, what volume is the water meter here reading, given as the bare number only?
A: 6603.6
